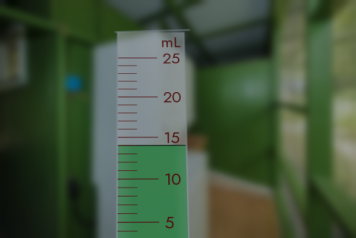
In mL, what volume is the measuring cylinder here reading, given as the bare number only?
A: 14
